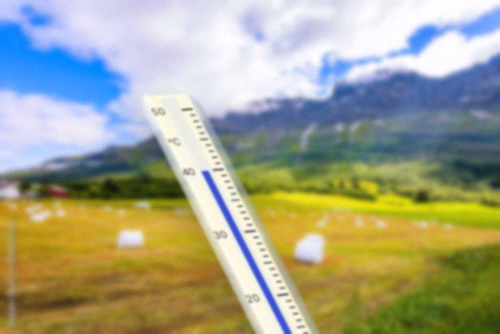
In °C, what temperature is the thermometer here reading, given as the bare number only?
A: 40
